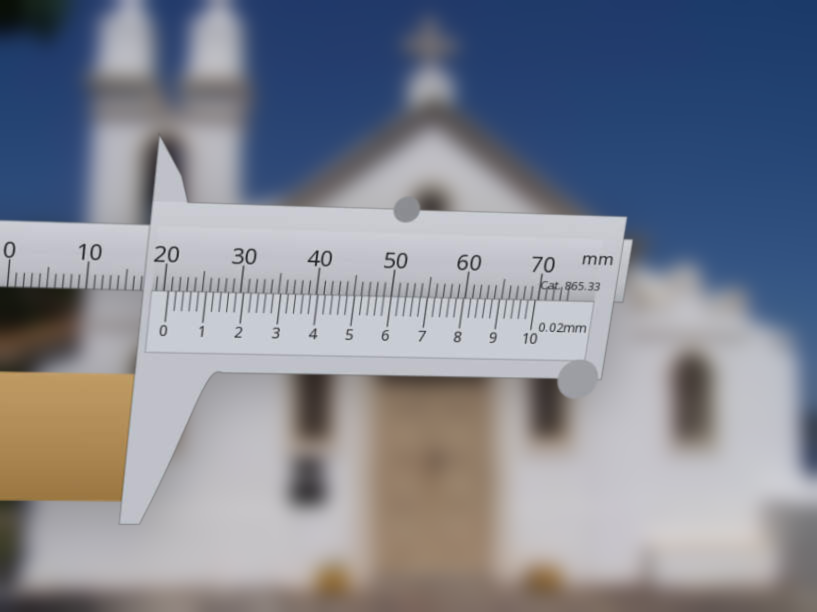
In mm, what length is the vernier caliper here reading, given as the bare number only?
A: 20.6
